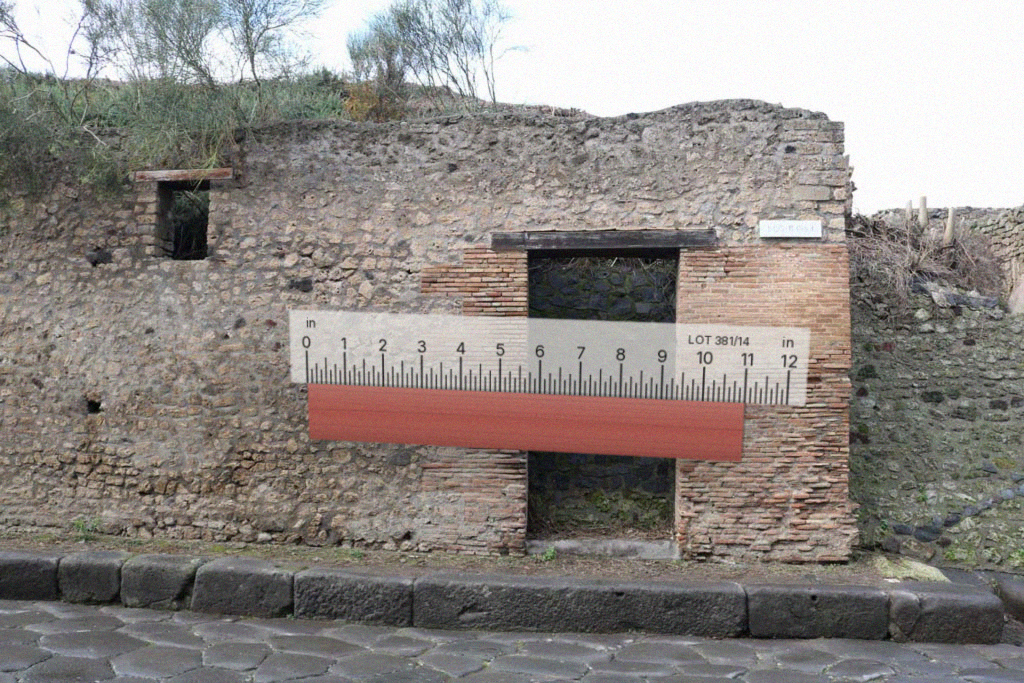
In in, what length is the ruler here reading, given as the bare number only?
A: 11
